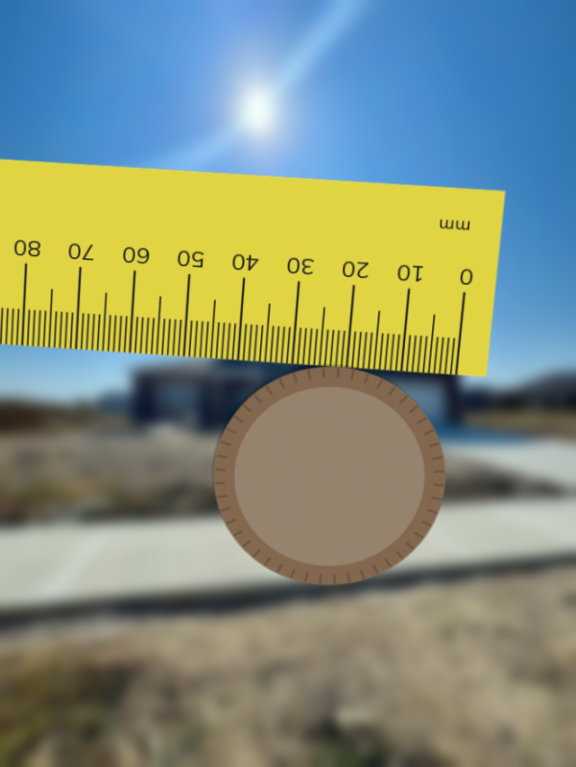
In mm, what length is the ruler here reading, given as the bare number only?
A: 43
